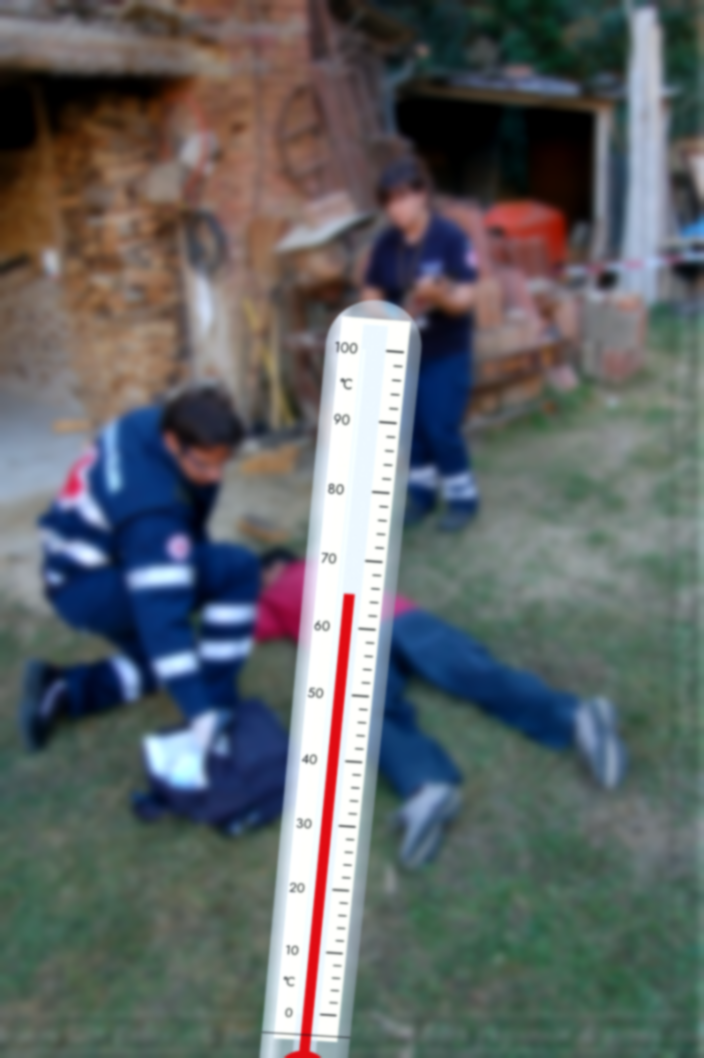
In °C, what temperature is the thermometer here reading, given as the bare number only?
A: 65
